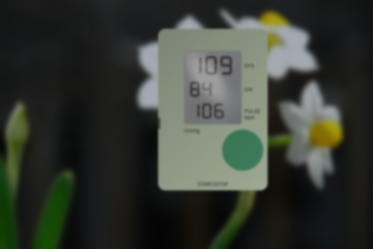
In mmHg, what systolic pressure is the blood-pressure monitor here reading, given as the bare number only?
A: 109
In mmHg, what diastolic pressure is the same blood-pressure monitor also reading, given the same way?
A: 84
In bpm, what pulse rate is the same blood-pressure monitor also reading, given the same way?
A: 106
